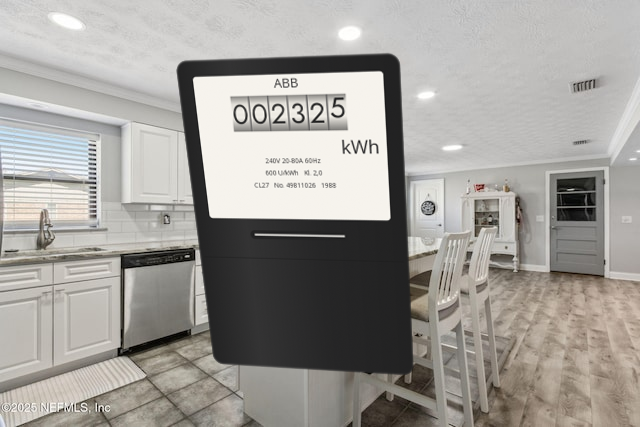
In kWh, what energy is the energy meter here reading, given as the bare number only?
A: 2325
